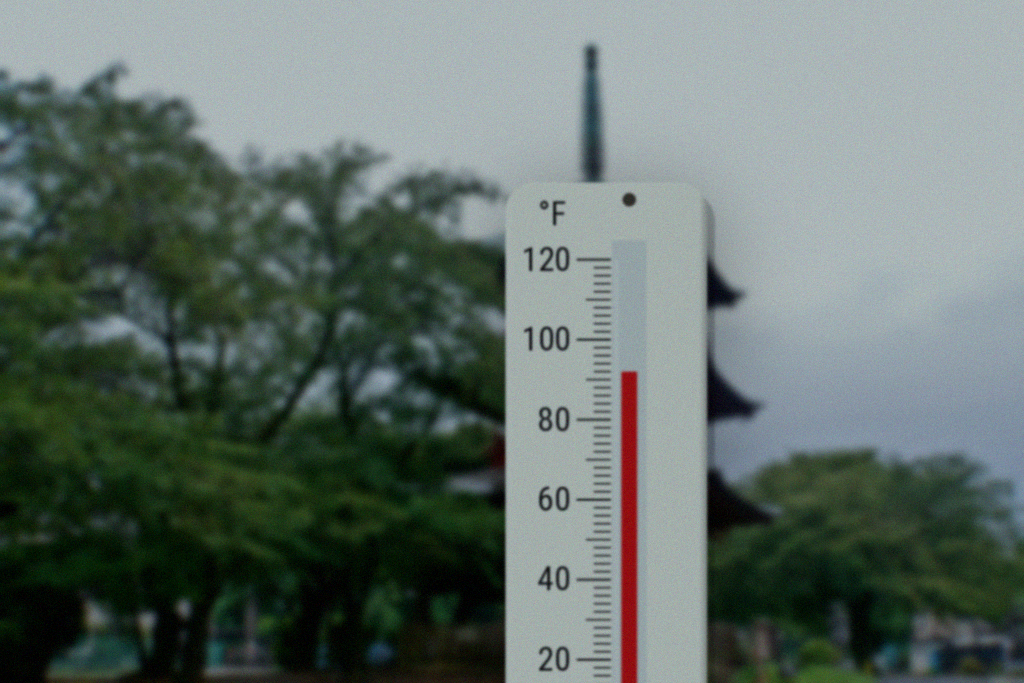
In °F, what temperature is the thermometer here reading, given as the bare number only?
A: 92
